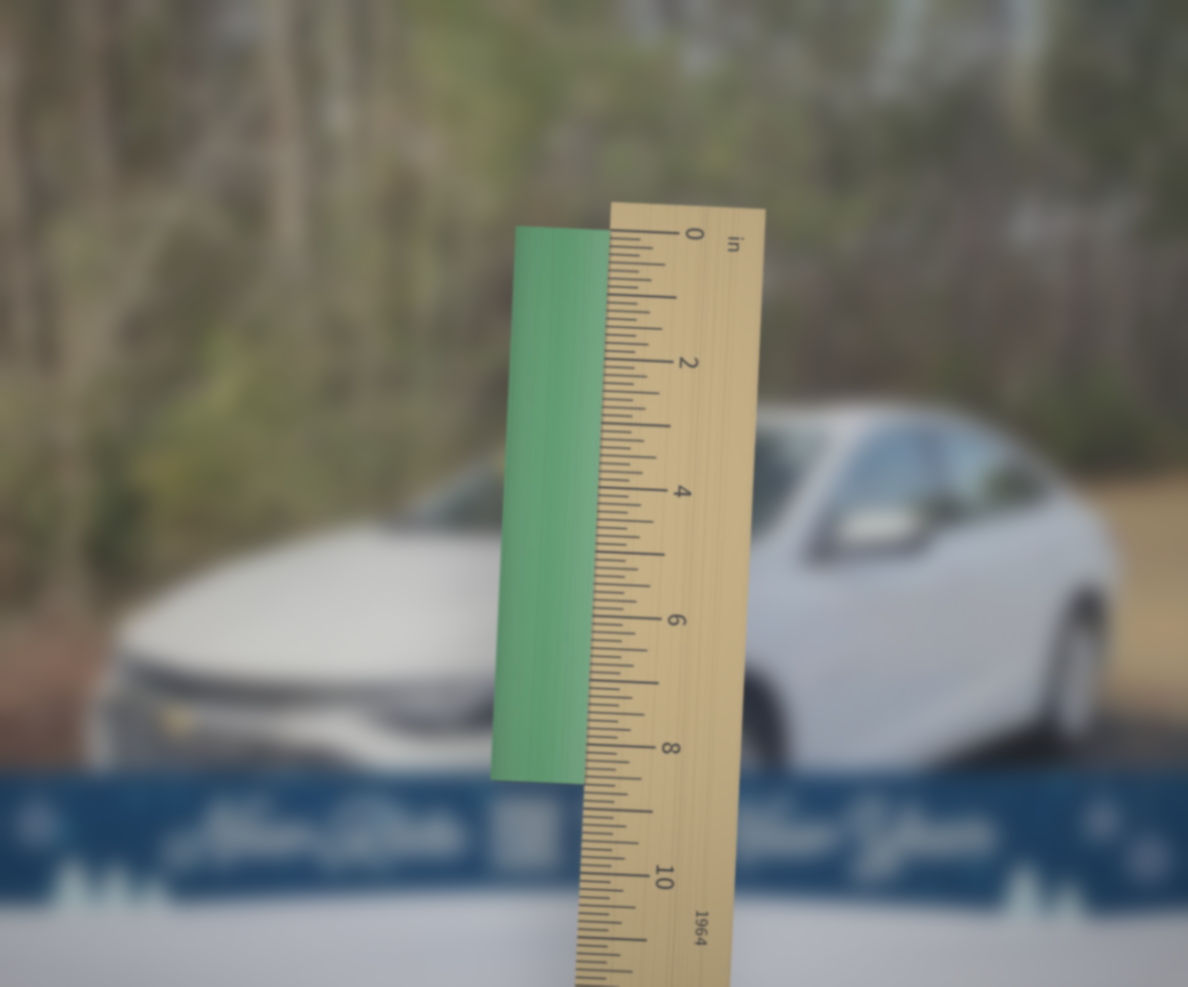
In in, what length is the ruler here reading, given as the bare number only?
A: 8.625
